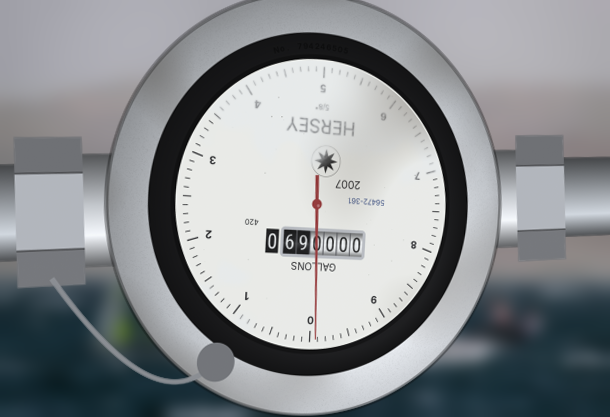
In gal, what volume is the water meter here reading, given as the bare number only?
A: 689.9
